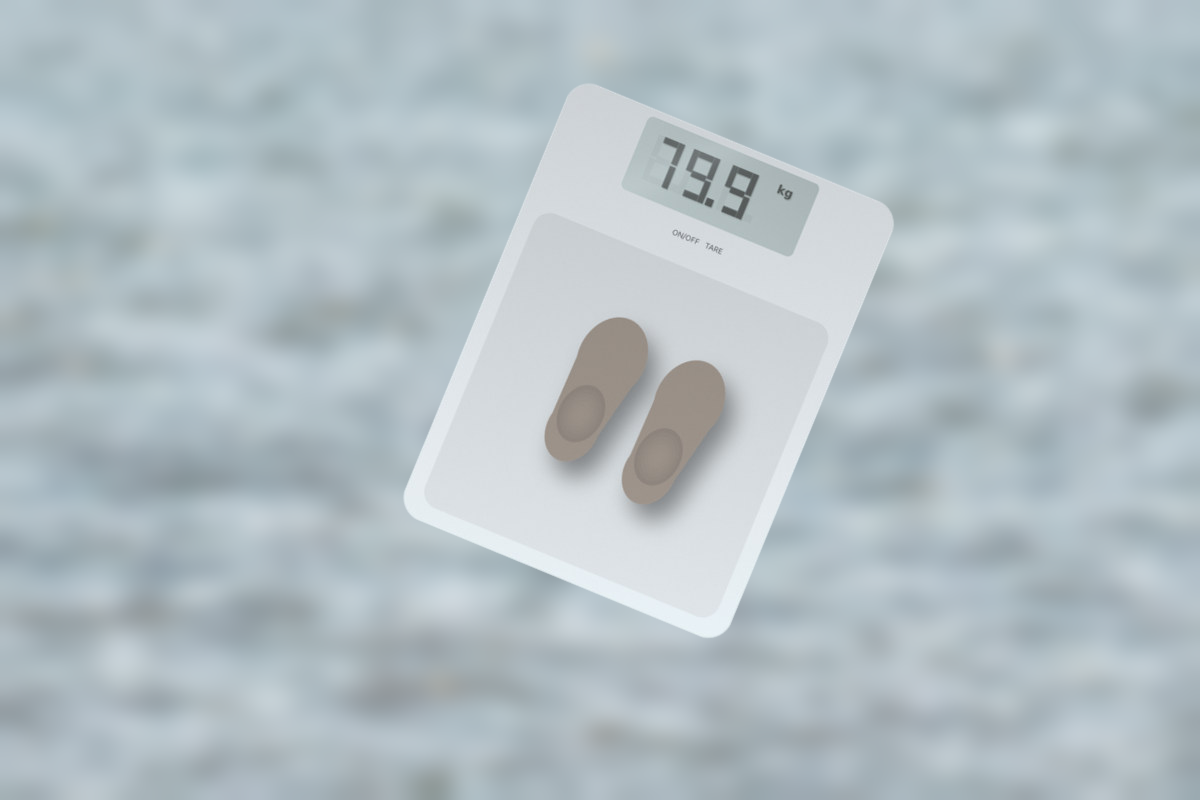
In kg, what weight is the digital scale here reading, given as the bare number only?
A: 79.9
